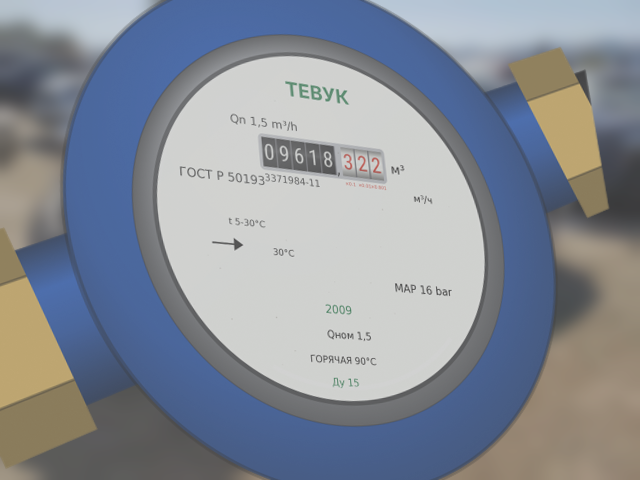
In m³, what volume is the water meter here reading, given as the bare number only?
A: 9618.322
